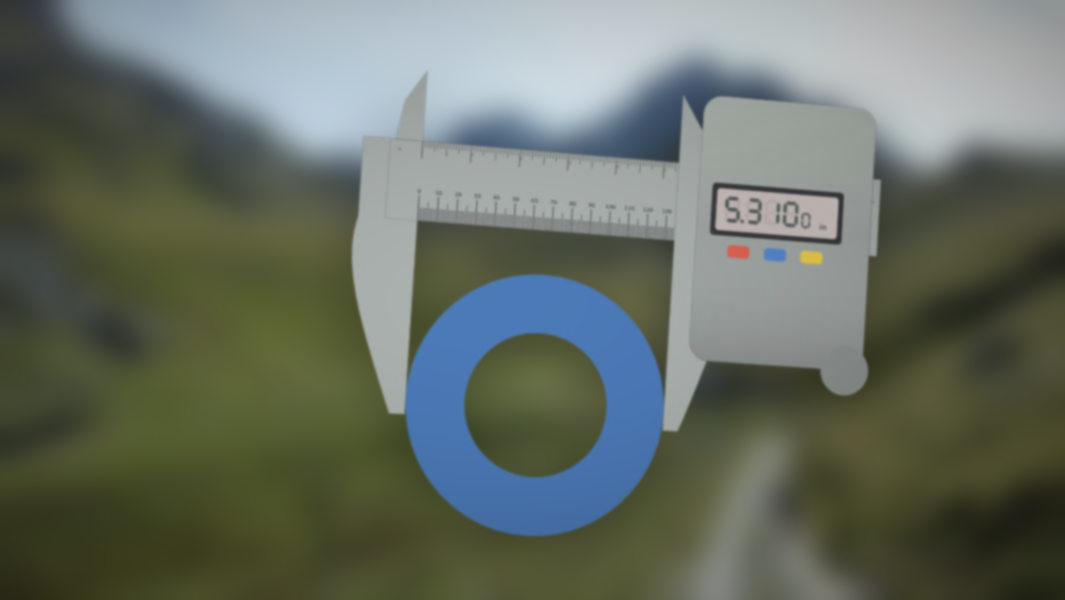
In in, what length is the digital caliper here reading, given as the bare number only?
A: 5.3100
